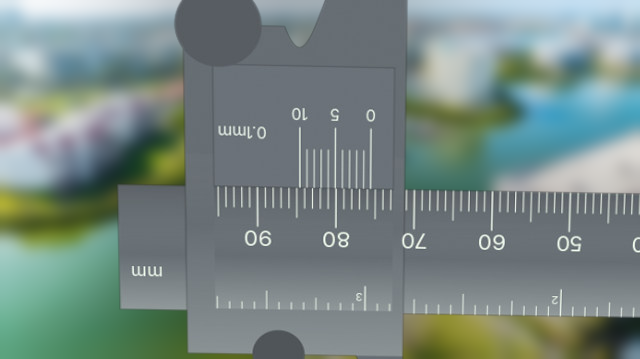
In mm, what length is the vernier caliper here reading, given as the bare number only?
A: 75.6
